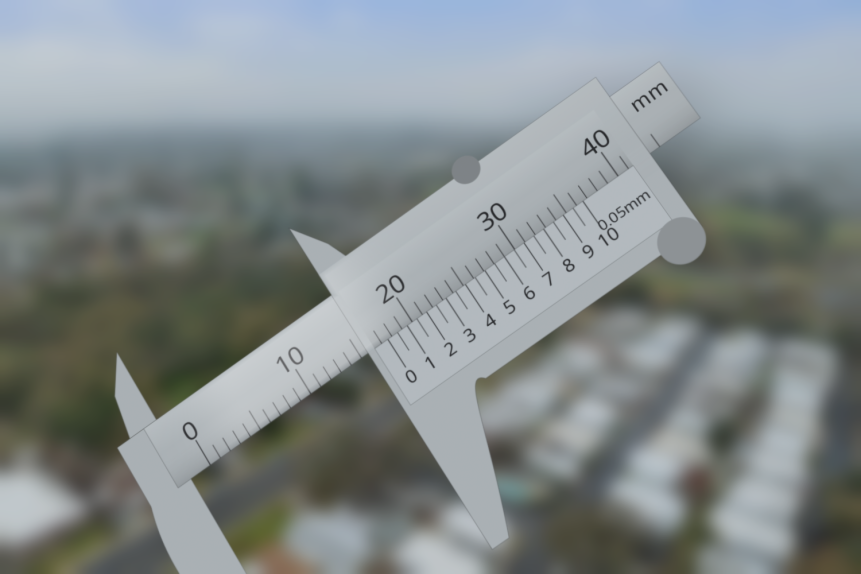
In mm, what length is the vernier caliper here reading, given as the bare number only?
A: 17.6
